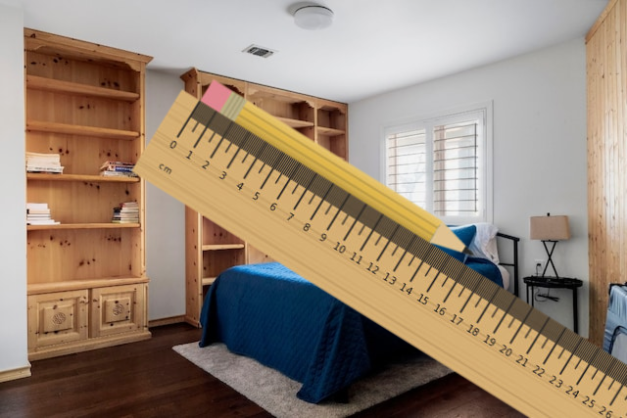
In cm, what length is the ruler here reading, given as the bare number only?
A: 16
